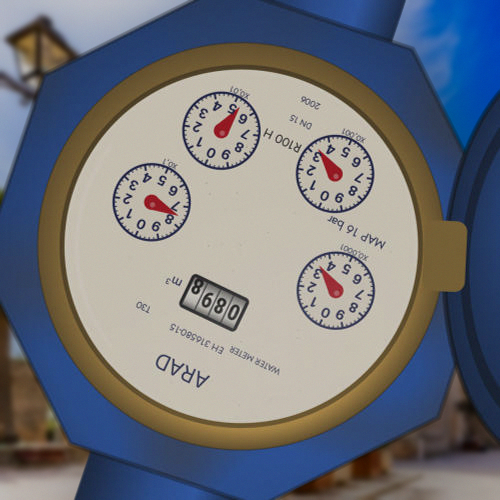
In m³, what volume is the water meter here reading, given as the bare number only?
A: 897.7533
